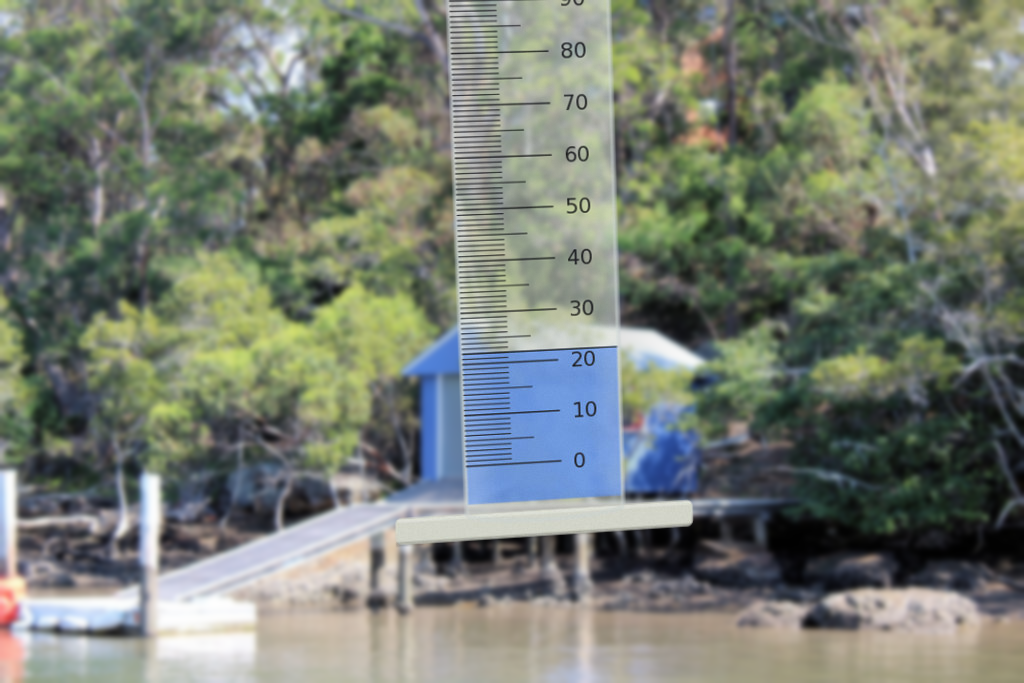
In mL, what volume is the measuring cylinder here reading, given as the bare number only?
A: 22
